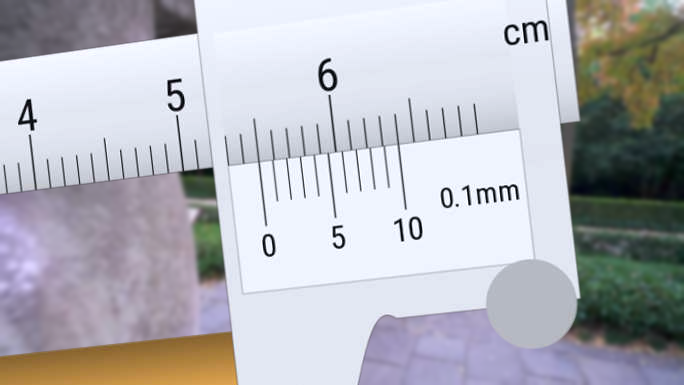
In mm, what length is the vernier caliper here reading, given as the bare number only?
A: 55.0
